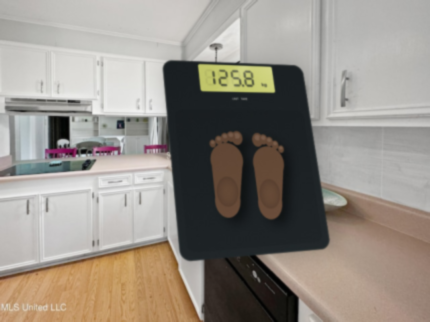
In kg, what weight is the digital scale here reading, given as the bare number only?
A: 125.8
